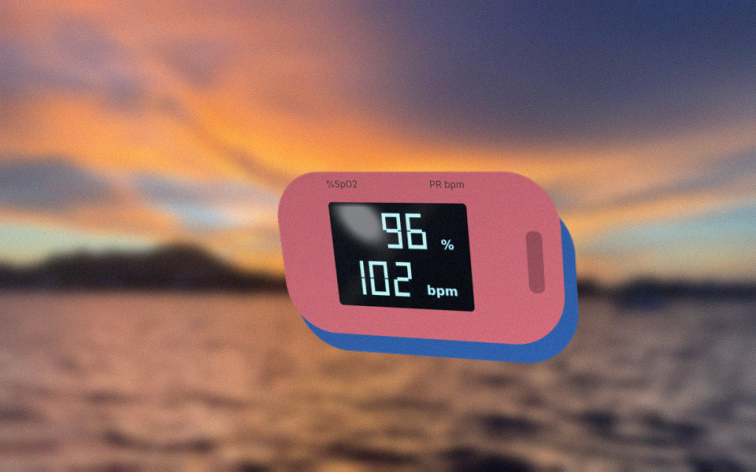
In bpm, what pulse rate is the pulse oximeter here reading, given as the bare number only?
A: 102
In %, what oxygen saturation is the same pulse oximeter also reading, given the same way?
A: 96
